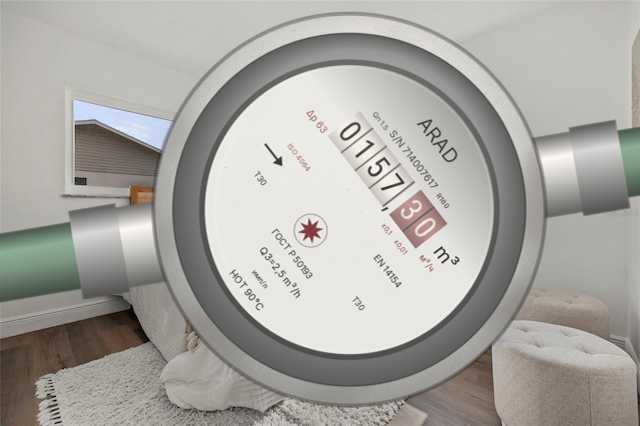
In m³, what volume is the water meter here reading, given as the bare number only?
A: 157.30
